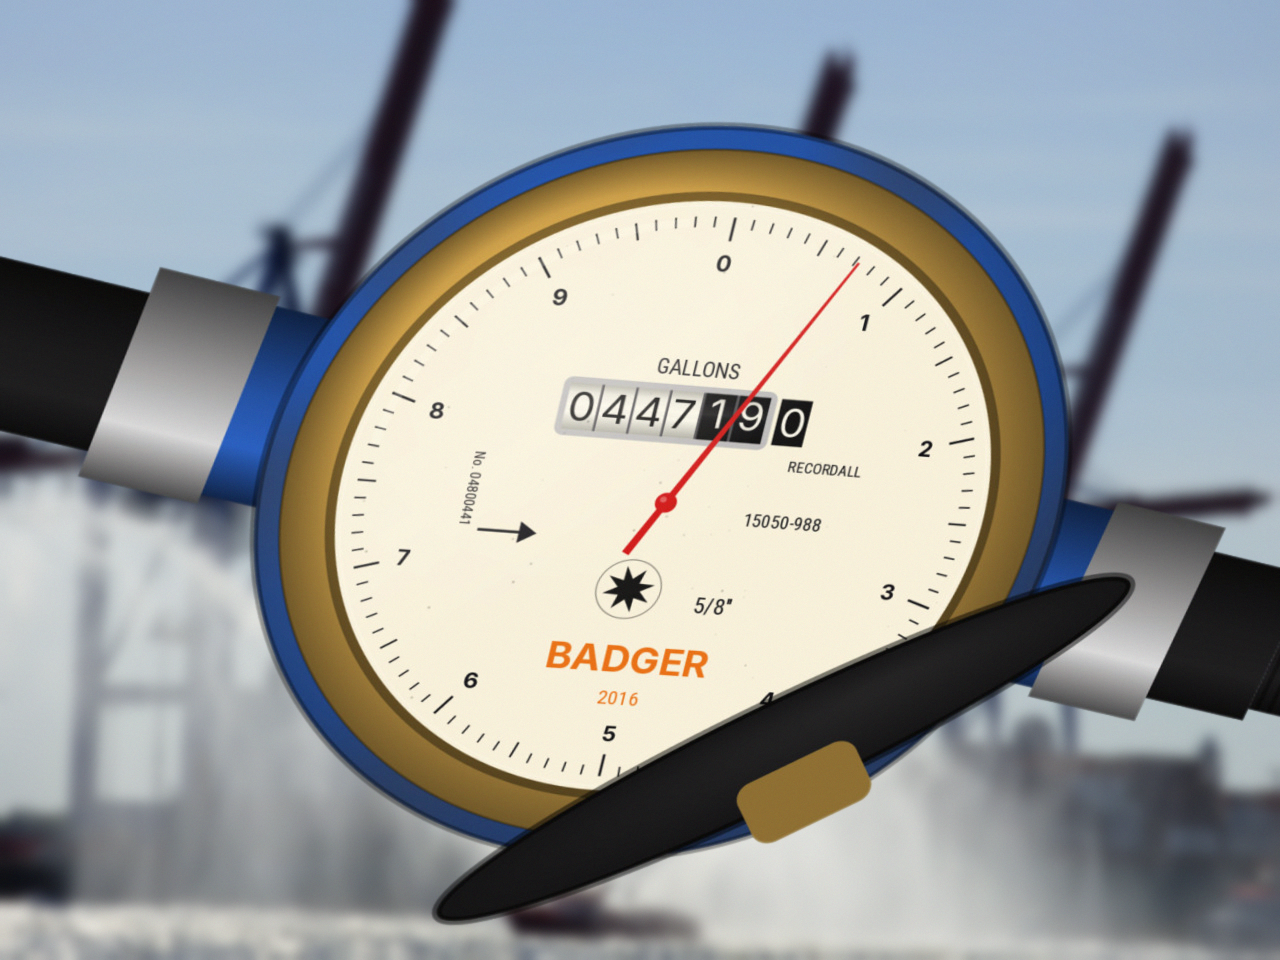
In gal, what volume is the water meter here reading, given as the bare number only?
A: 447190.7
